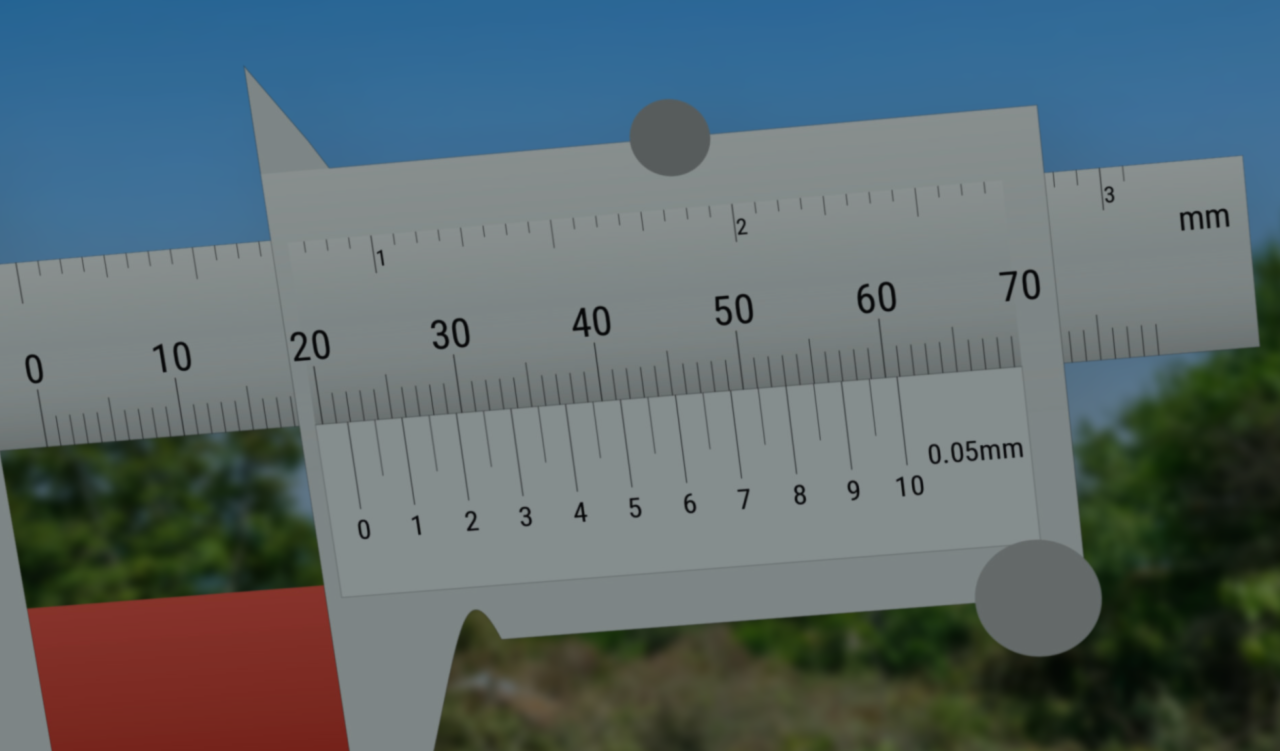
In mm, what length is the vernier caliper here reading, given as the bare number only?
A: 21.8
